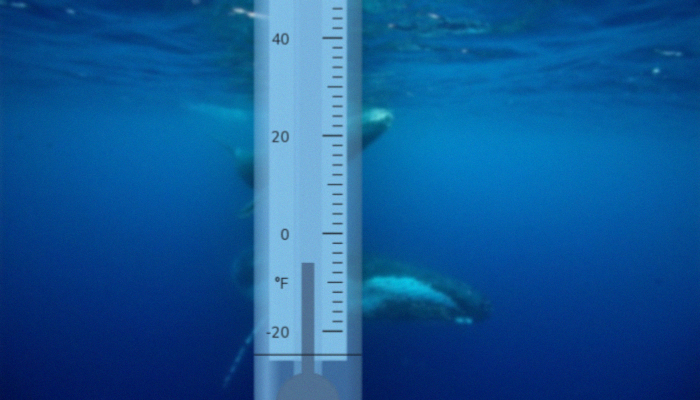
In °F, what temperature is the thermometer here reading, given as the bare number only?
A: -6
